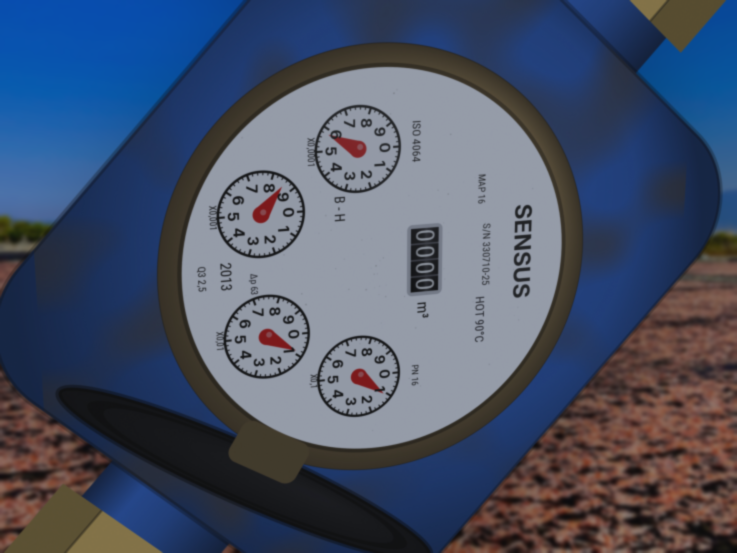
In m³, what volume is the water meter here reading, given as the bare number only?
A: 0.1085
